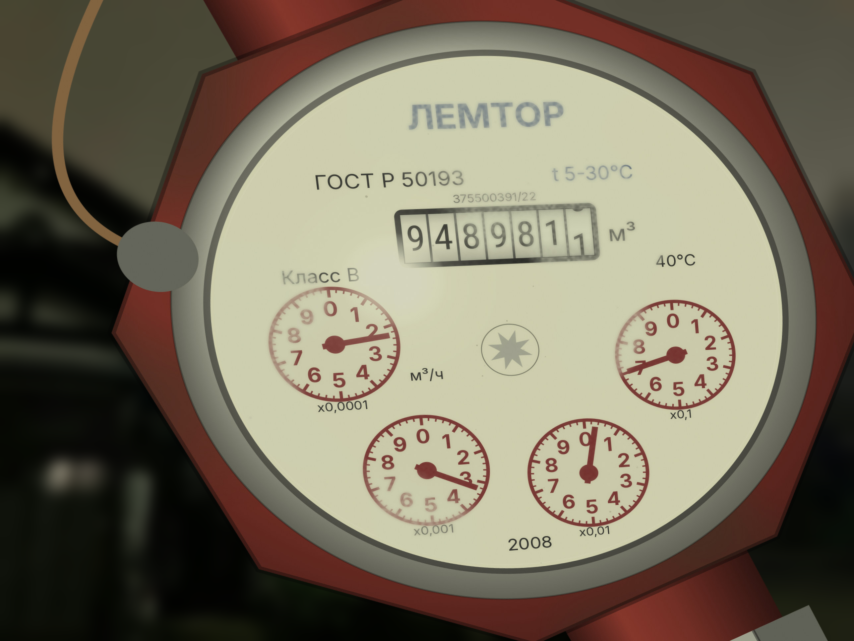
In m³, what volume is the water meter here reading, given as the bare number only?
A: 9489810.7032
